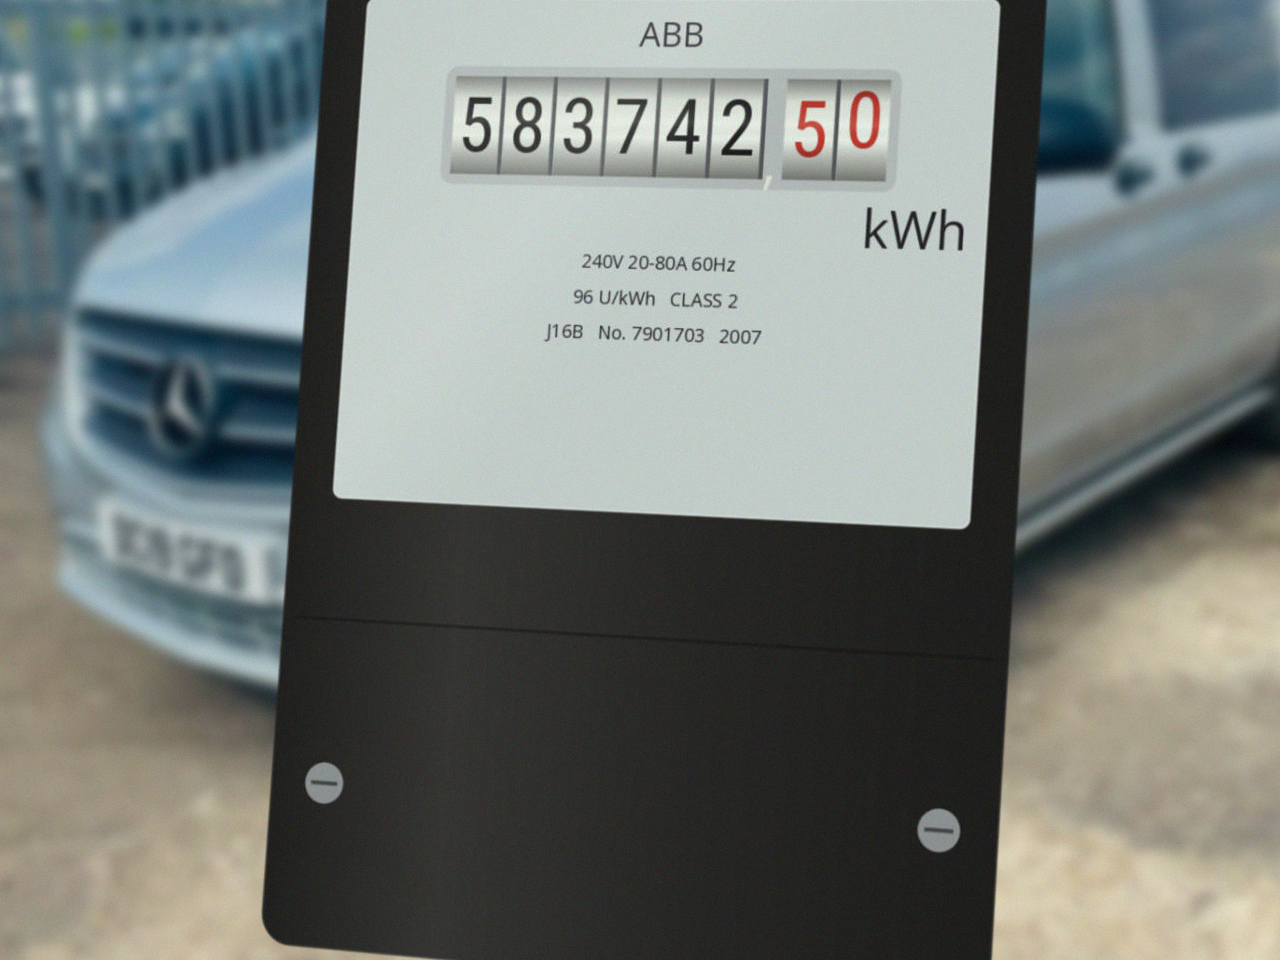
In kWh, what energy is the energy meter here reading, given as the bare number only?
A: 583742.50
